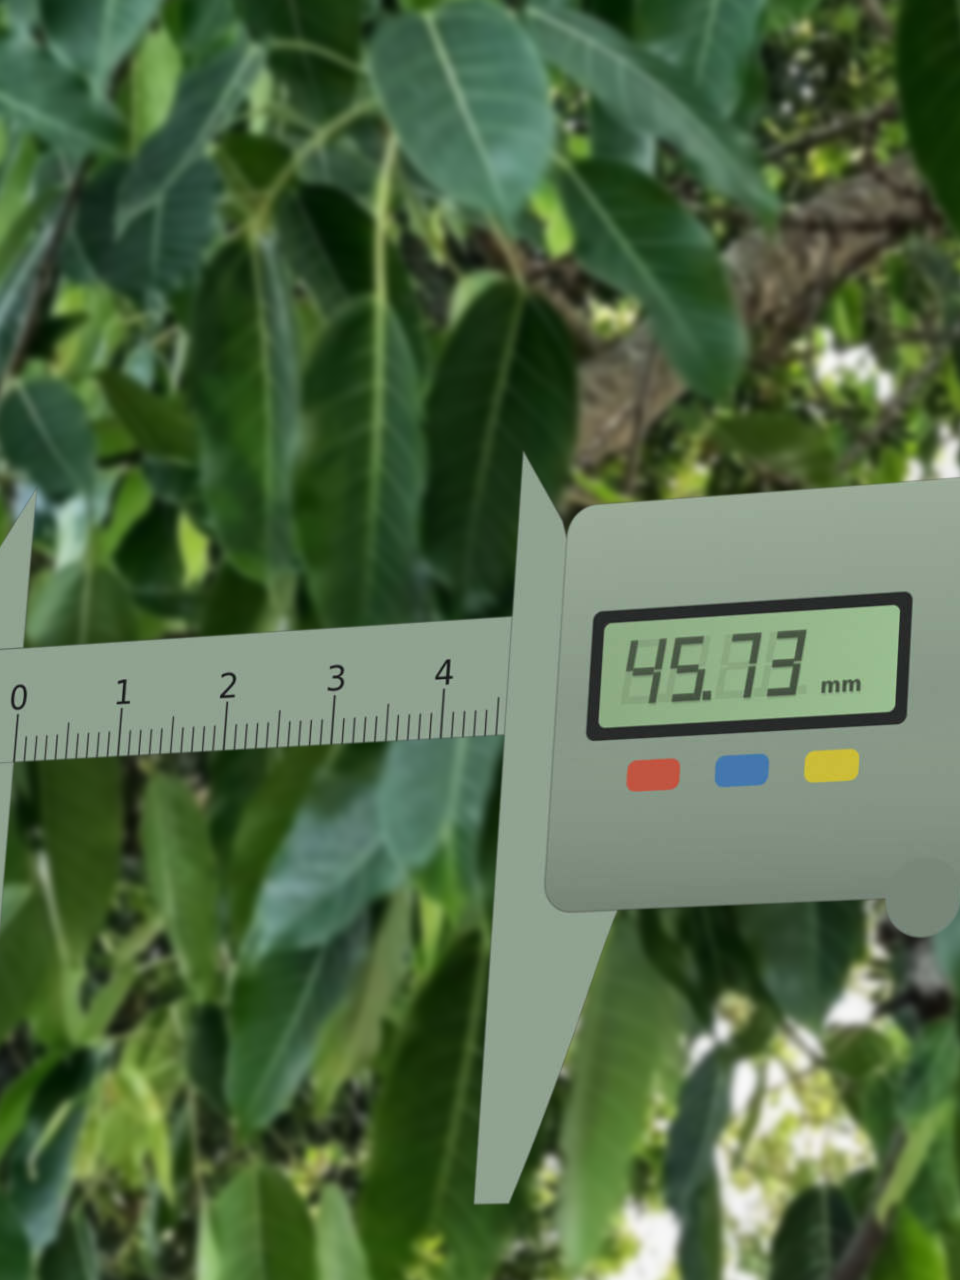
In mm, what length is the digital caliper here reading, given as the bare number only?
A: 45.73
